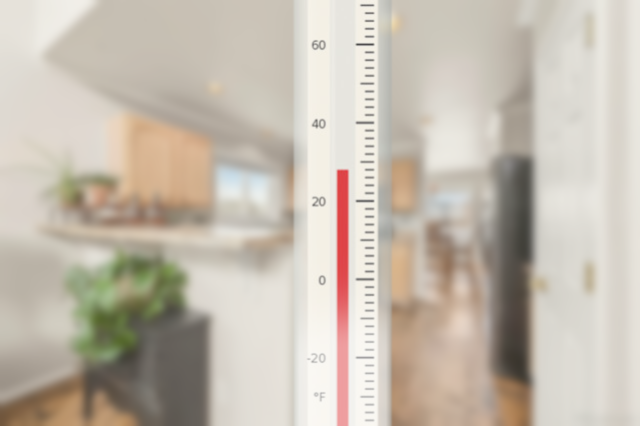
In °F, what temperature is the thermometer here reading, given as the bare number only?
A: 28
